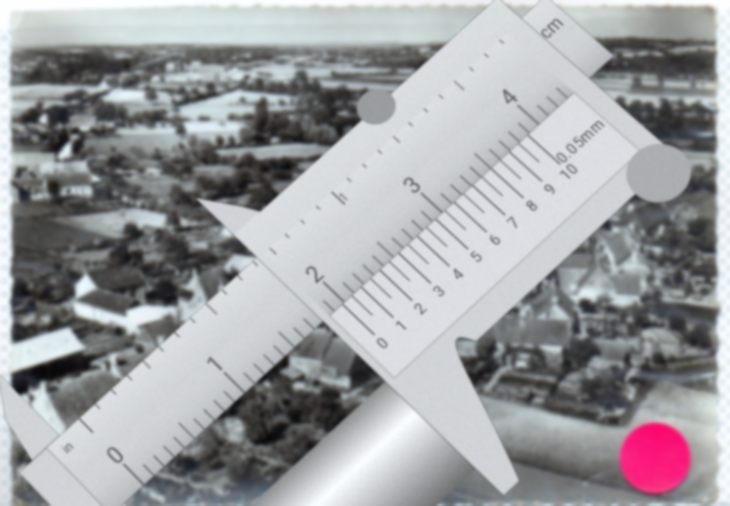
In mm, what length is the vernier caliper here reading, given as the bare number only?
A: 19.8
